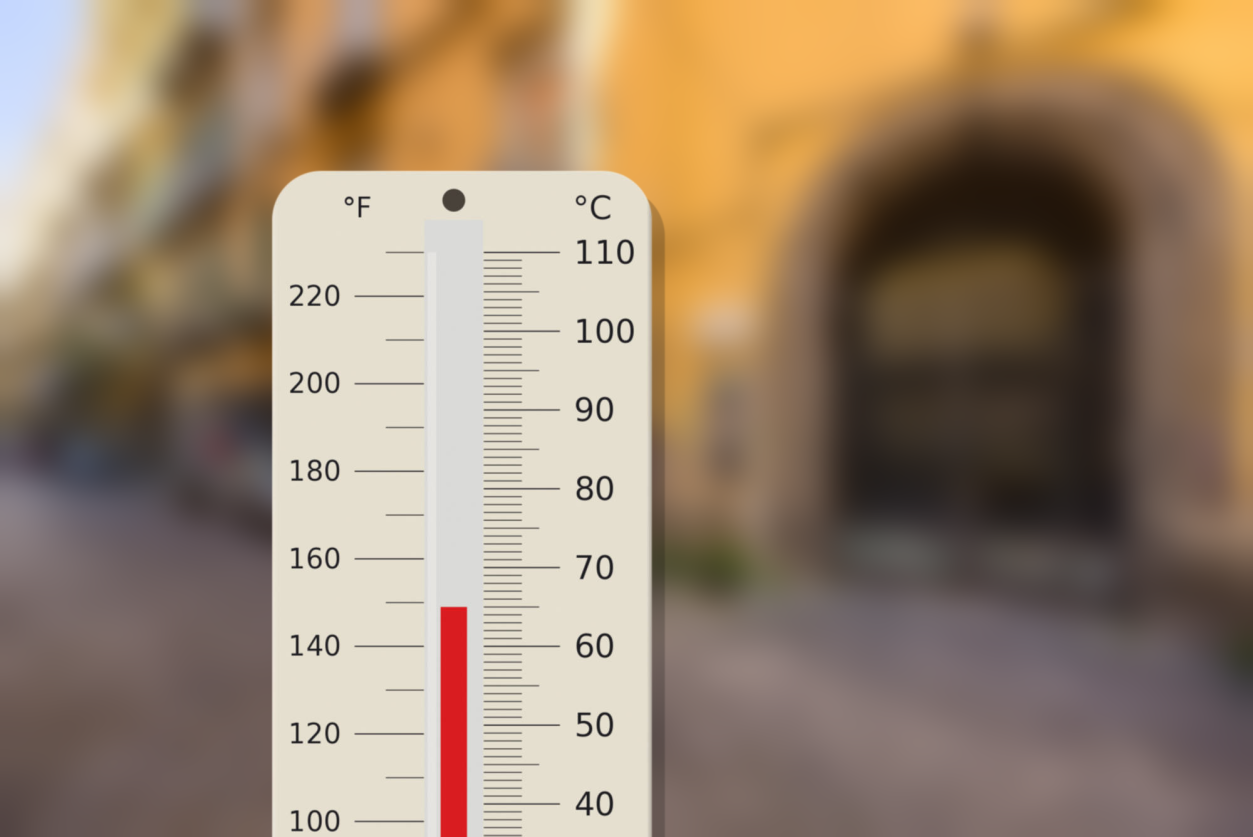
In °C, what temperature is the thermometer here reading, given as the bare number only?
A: 65
